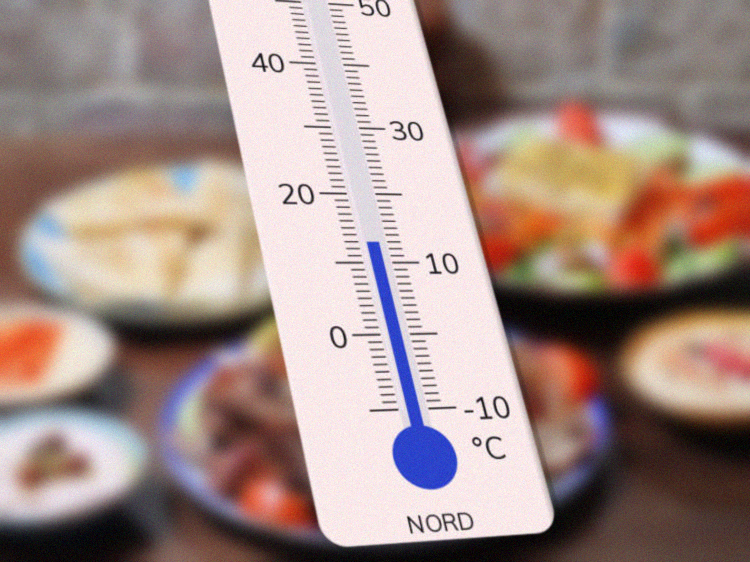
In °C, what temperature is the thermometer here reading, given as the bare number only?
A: 13
